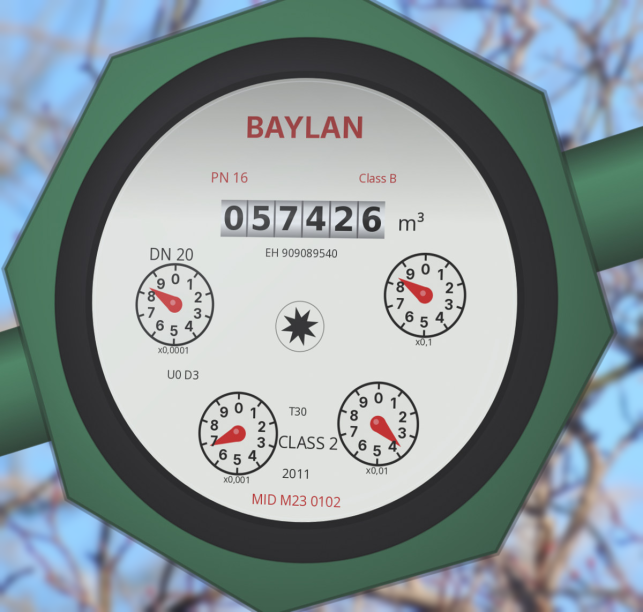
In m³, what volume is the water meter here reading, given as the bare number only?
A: 57426.8368
